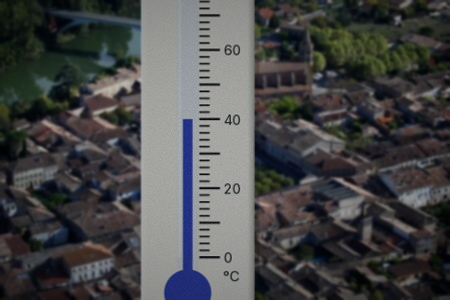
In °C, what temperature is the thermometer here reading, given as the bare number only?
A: 40
